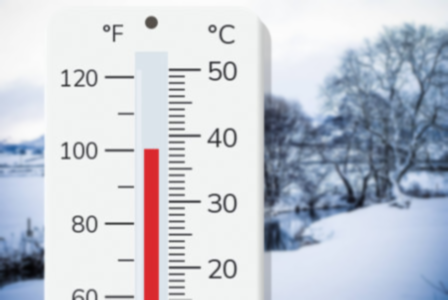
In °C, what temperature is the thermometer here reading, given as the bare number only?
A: 38
